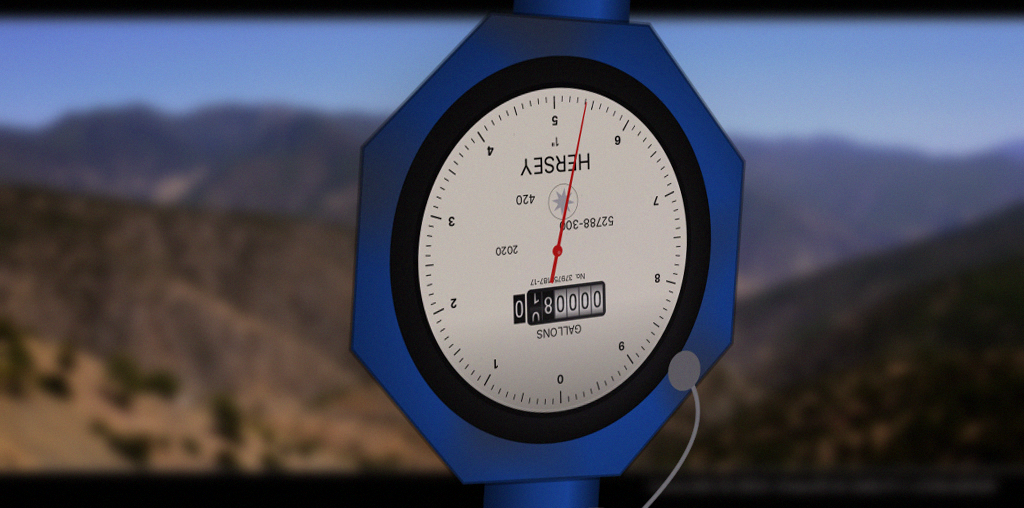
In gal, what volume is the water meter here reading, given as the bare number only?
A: 805.4
